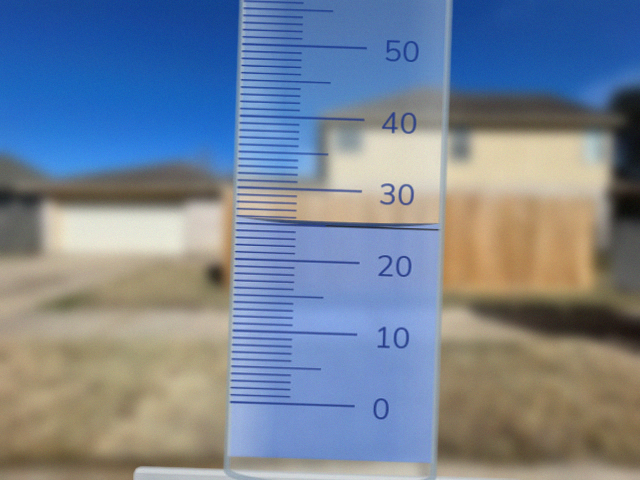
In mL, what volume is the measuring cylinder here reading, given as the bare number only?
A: 25
